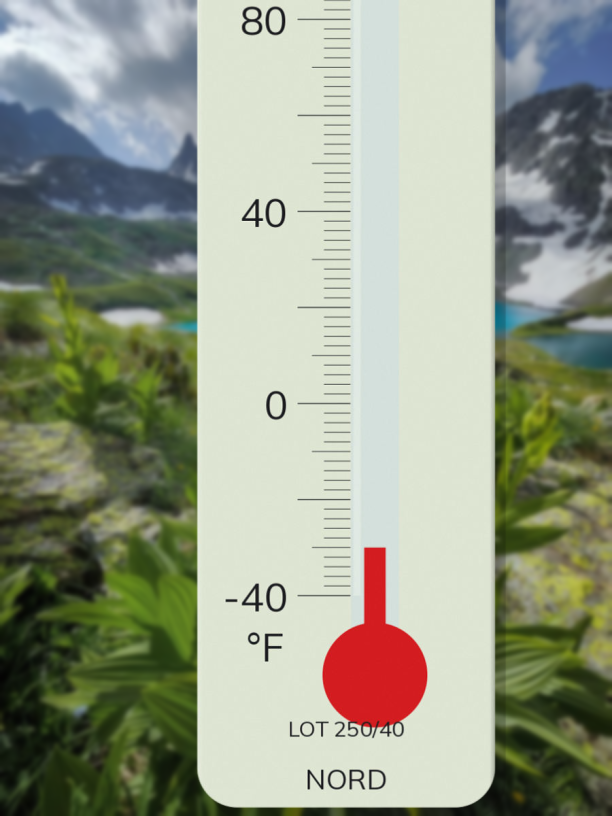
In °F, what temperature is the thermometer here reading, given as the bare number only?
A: -30
